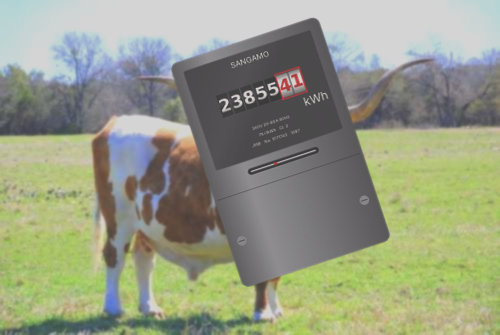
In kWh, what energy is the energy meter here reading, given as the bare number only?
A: 23855.41
